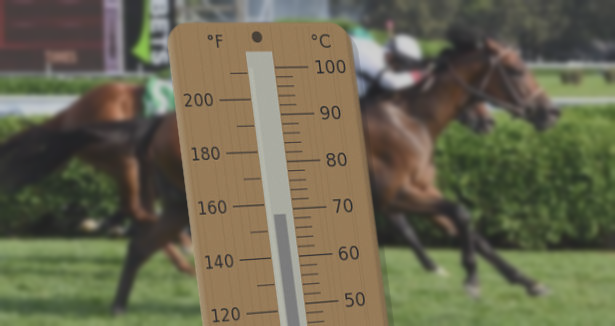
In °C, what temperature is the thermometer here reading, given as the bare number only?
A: 69
